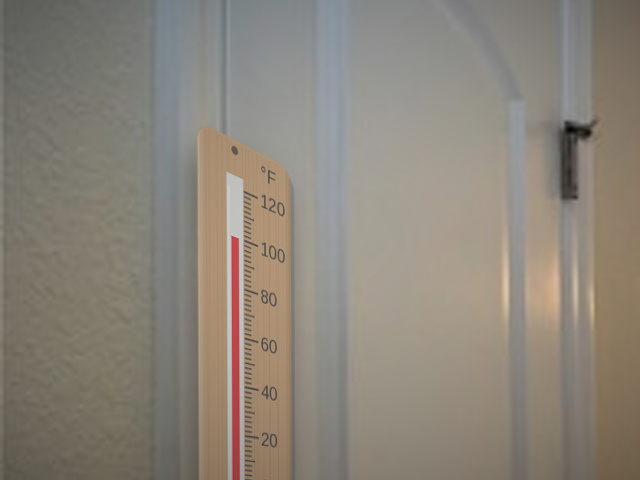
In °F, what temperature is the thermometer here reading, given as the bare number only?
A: 100
